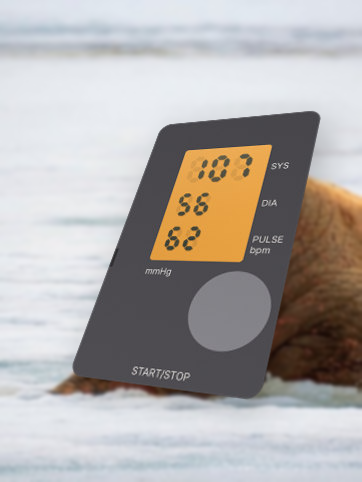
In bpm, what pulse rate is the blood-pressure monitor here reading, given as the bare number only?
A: 62
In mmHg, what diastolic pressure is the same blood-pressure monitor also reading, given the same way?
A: 56
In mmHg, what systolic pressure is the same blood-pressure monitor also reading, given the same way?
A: 107
